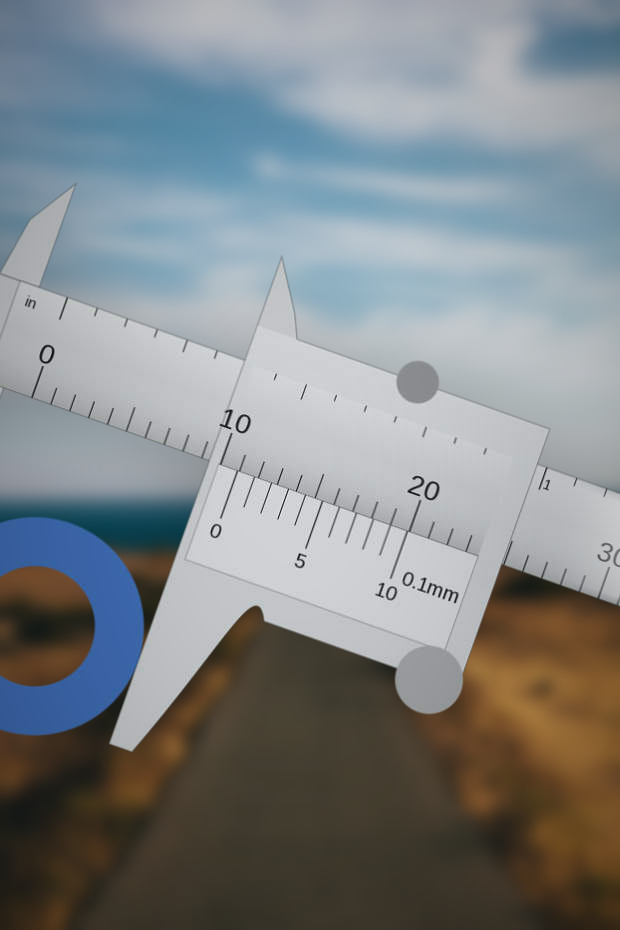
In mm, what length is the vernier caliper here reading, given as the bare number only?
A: 10.9
